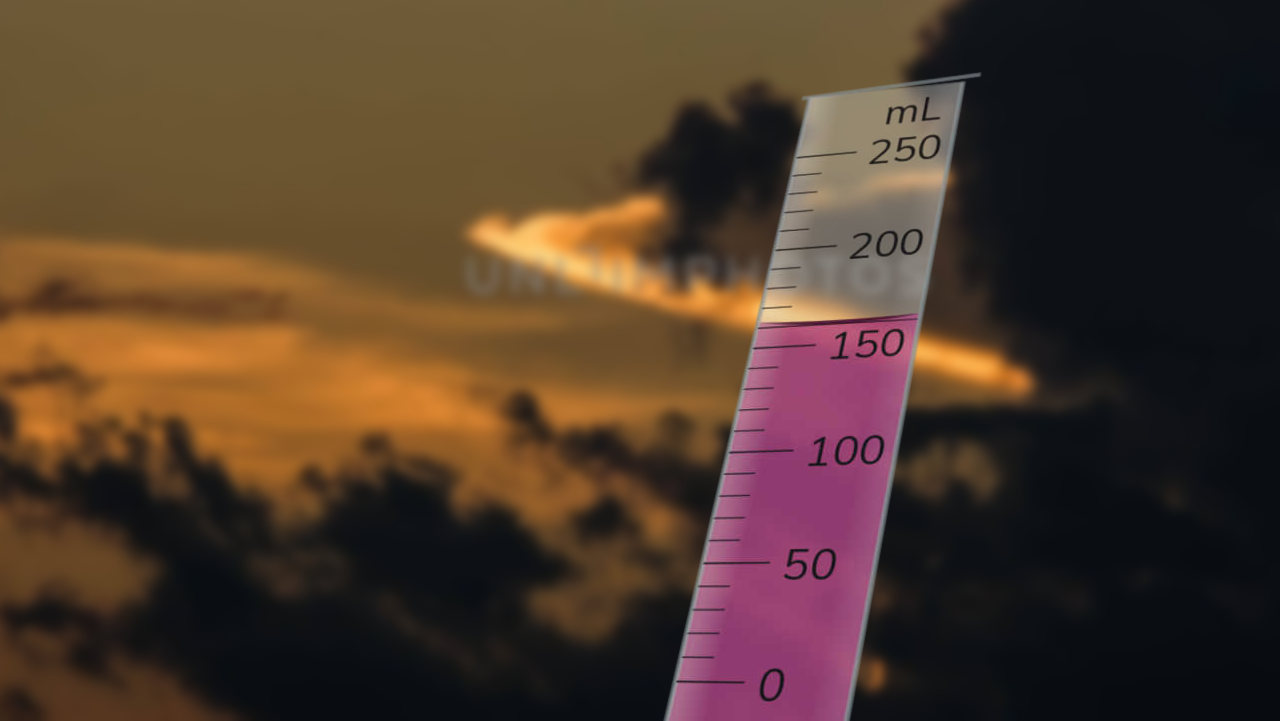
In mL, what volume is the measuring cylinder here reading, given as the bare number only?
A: 160
